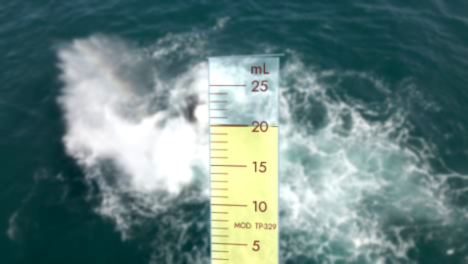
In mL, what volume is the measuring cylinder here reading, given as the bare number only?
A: 20
